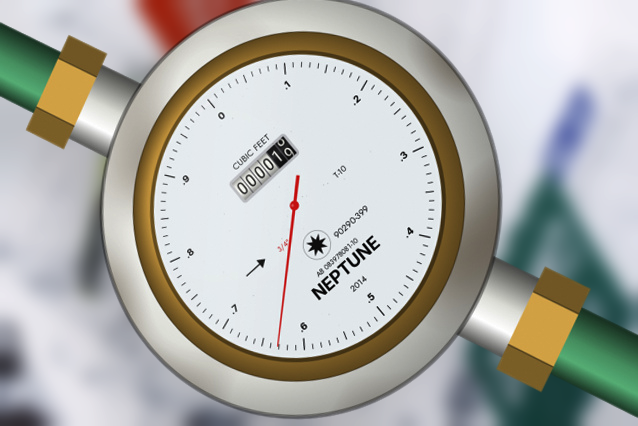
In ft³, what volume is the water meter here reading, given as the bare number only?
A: 18.63
